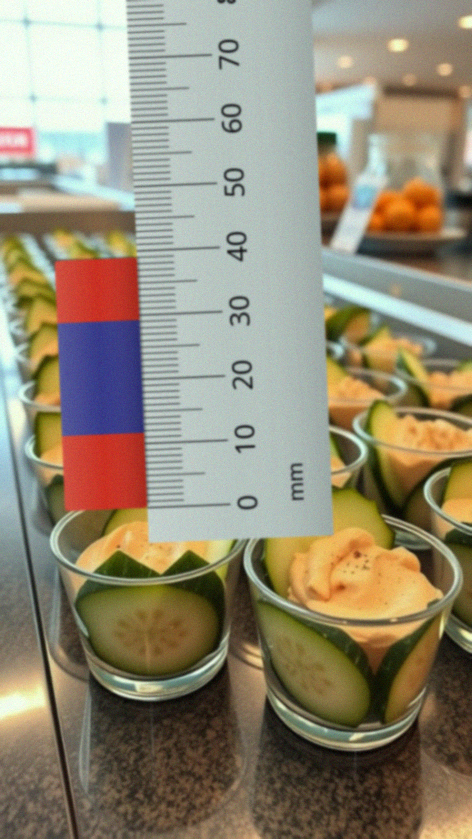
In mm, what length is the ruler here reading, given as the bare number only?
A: 39
